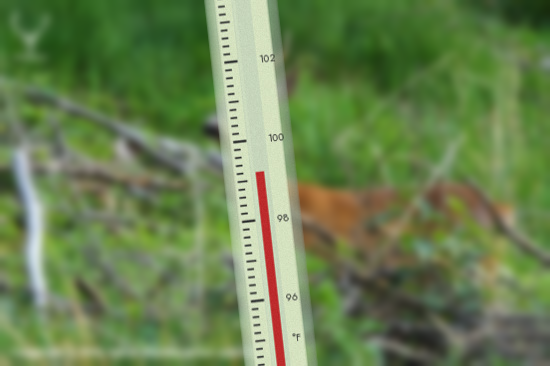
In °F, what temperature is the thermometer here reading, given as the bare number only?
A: 99.2
